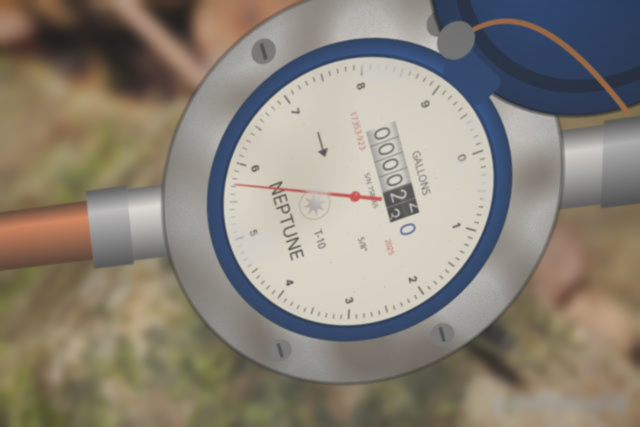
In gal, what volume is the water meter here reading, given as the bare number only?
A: 225.7
